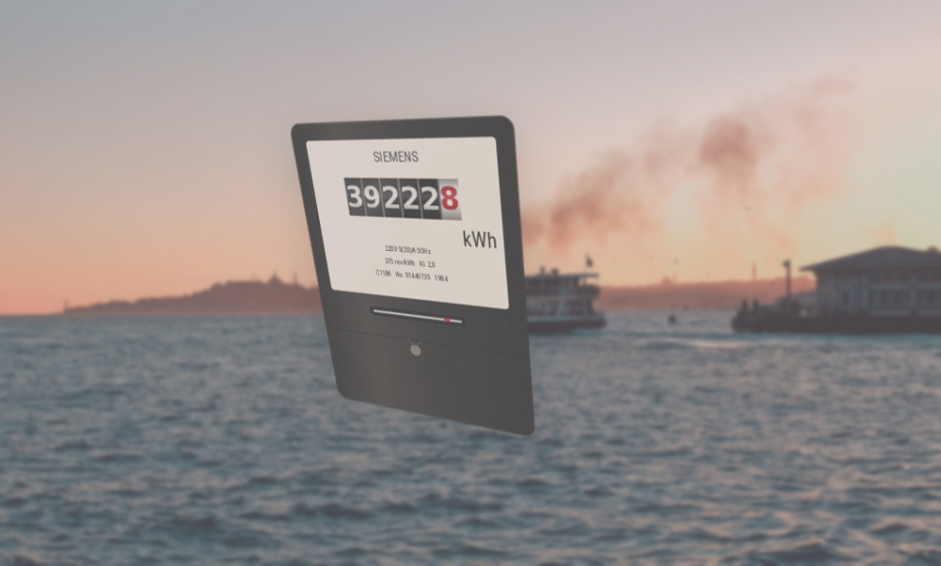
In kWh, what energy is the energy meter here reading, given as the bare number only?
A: 39222.8
